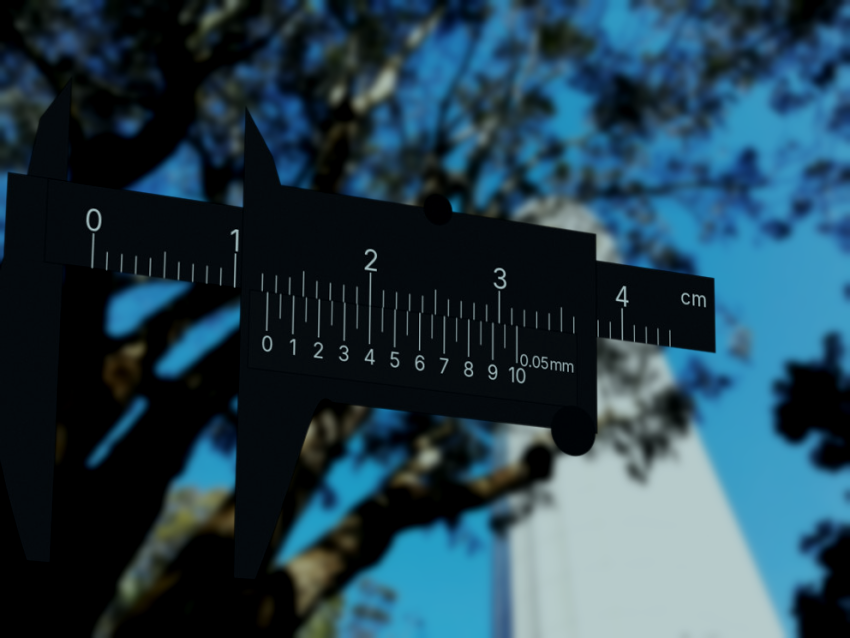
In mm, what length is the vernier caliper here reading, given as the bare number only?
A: 12.4
